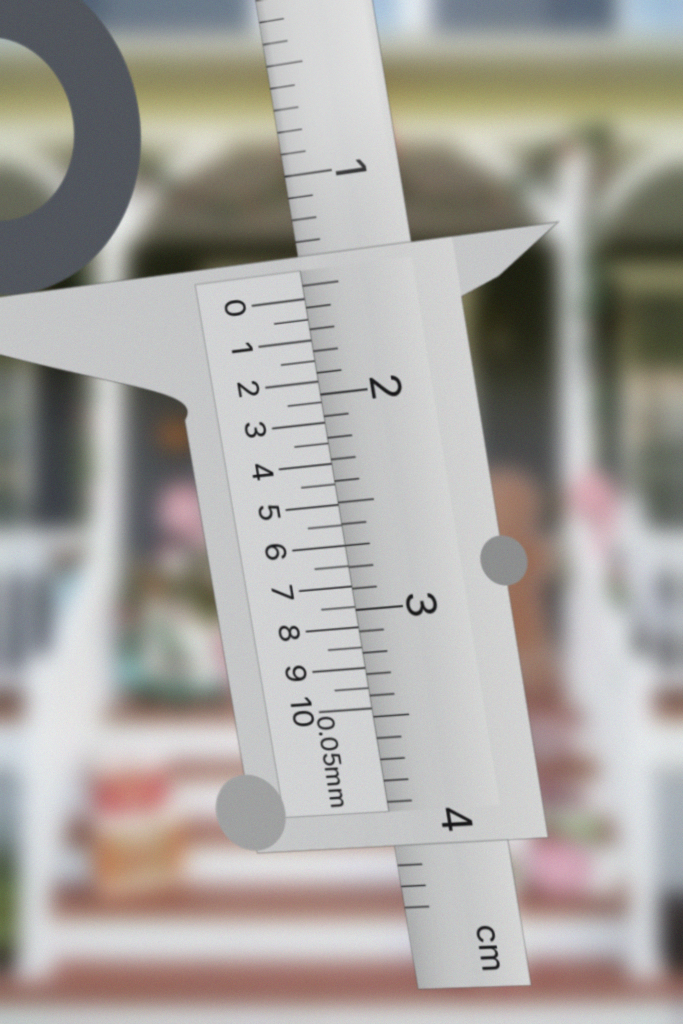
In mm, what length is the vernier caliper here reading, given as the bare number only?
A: 15.6
